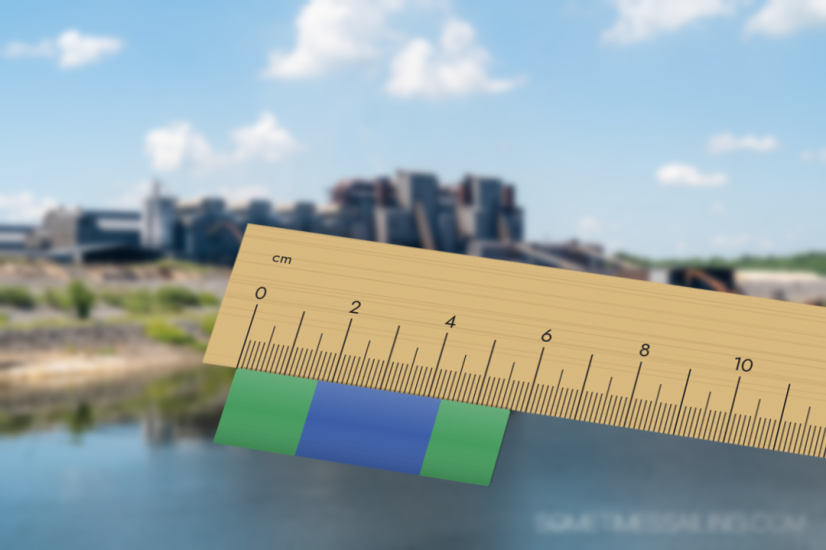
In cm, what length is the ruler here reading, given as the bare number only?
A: 5.7
